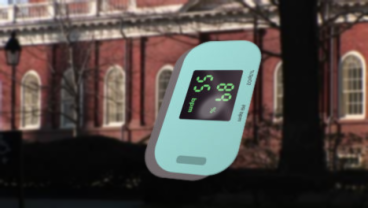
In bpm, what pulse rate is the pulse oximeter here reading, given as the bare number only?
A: 55
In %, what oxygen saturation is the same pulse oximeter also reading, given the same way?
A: 89
